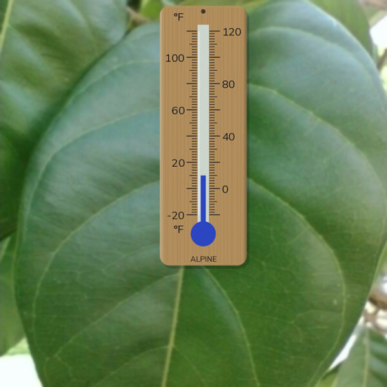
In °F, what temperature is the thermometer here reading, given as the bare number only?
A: 10
